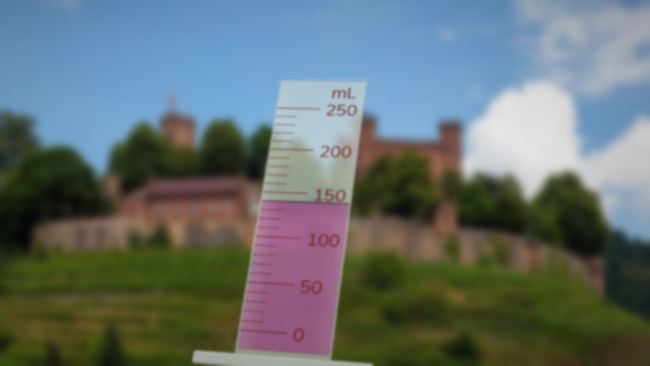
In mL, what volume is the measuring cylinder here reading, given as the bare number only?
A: 140
